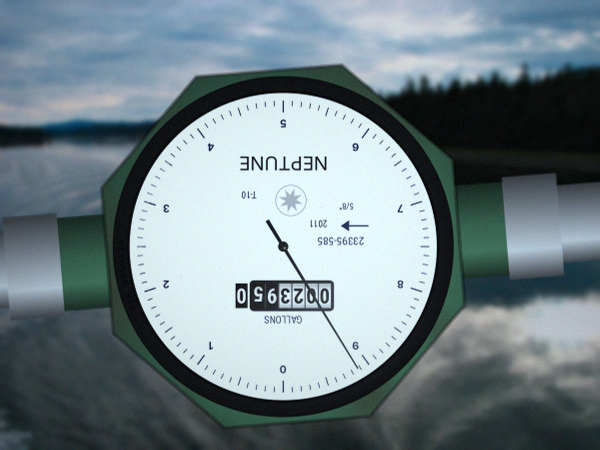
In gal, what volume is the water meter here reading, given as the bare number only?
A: 23949.1
